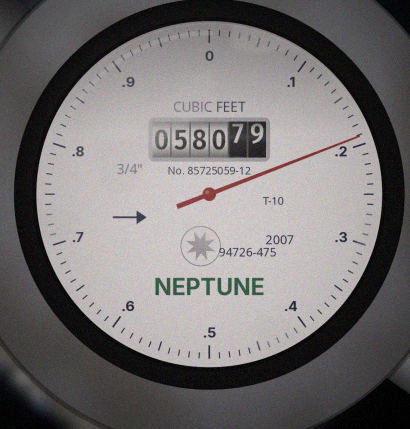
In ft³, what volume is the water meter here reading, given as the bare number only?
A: 58079.19
